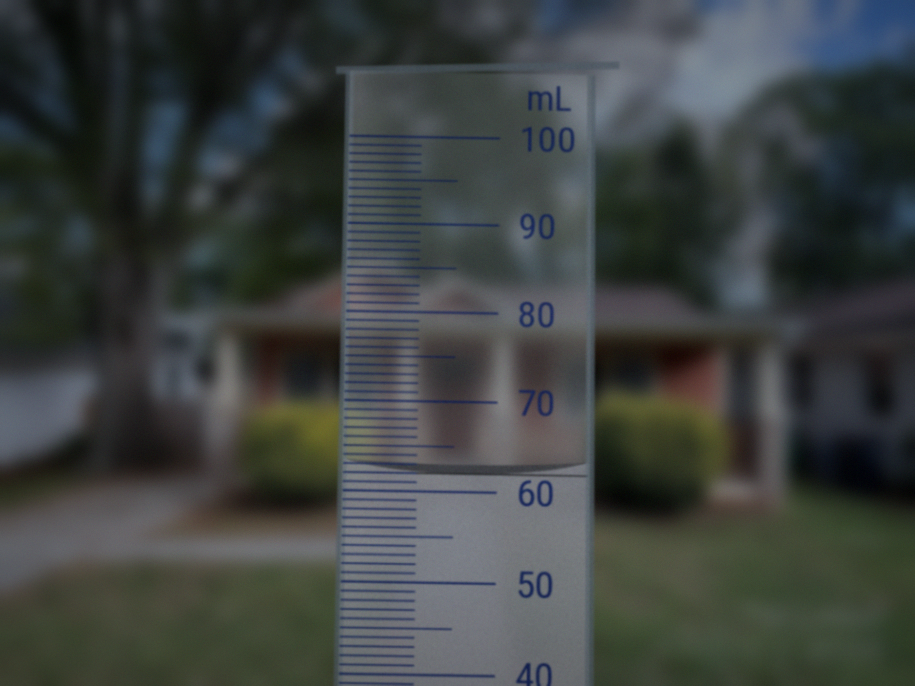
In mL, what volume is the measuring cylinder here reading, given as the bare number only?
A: 62
